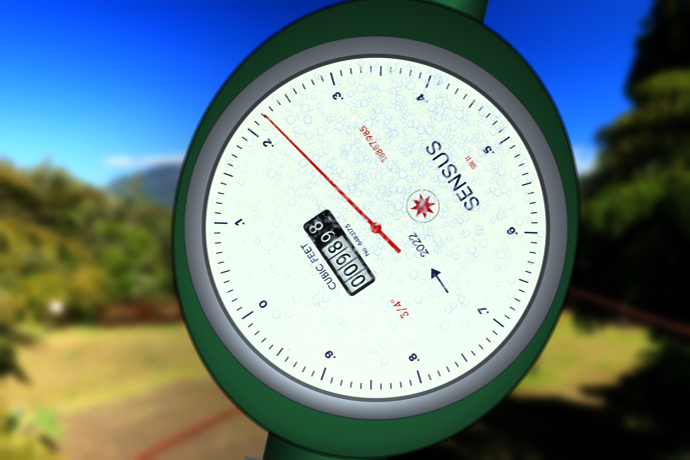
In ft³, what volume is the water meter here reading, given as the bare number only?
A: 9898.22
